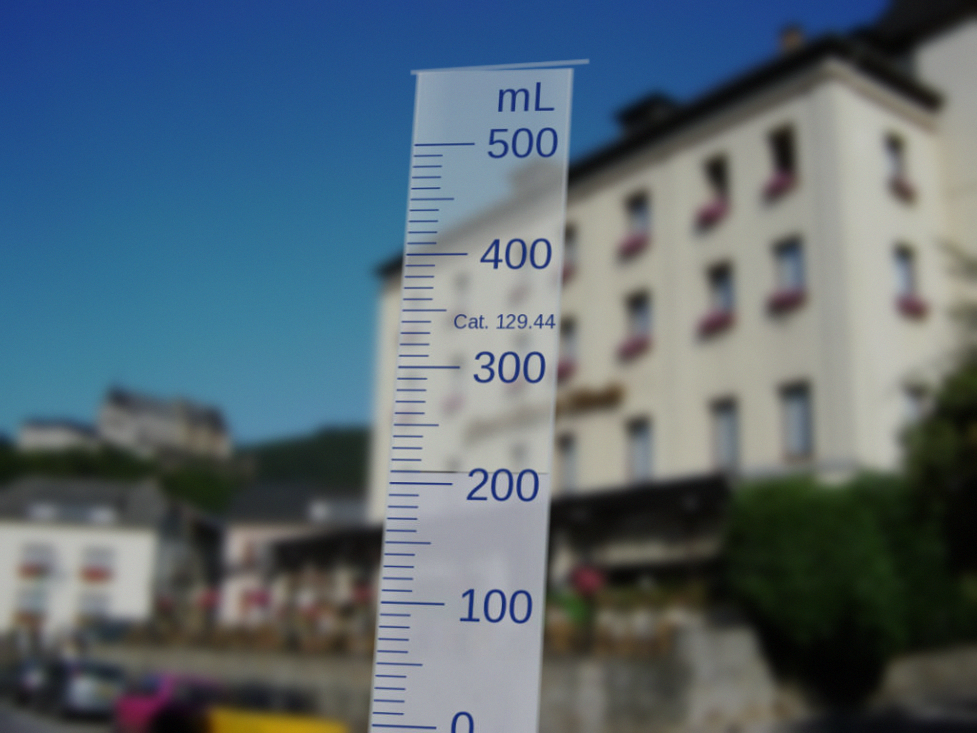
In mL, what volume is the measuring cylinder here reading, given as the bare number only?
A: 210
